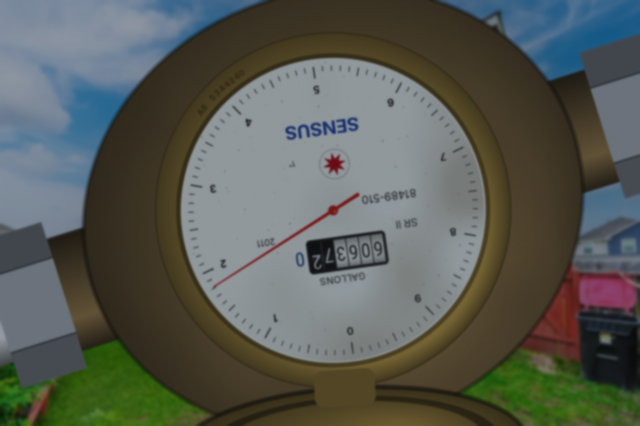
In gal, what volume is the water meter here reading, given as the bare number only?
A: 6063721.8
